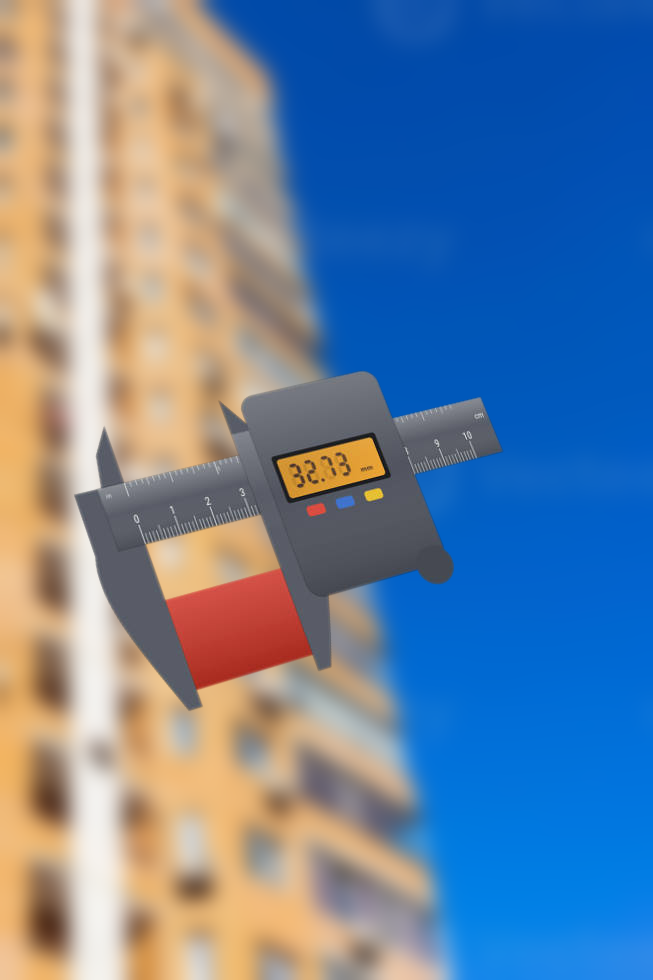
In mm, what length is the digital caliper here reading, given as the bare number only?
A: 32.73
